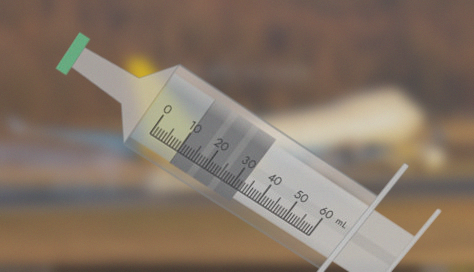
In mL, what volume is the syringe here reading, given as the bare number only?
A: 10
